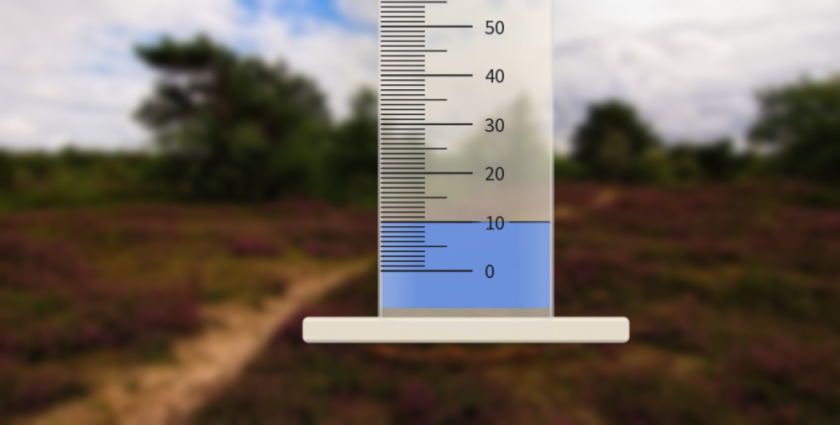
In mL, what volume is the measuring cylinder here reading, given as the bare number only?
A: 10
